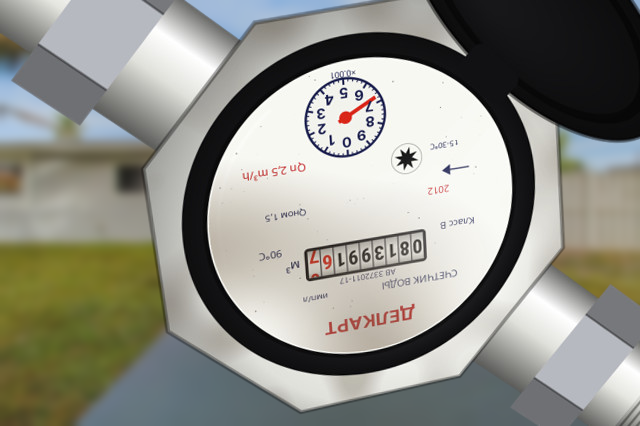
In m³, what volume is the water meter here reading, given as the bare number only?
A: 813991.666
